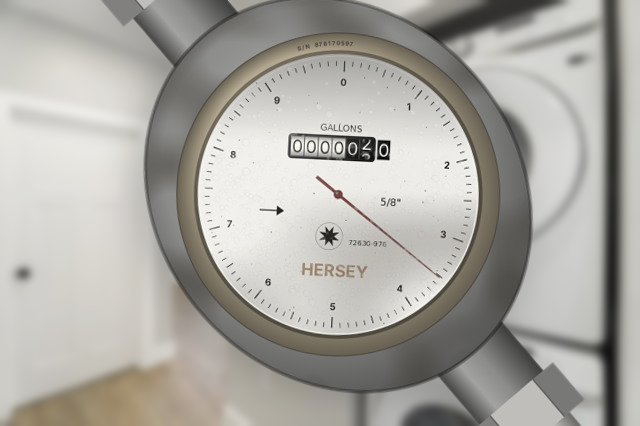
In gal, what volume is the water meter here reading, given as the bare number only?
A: 23.5
